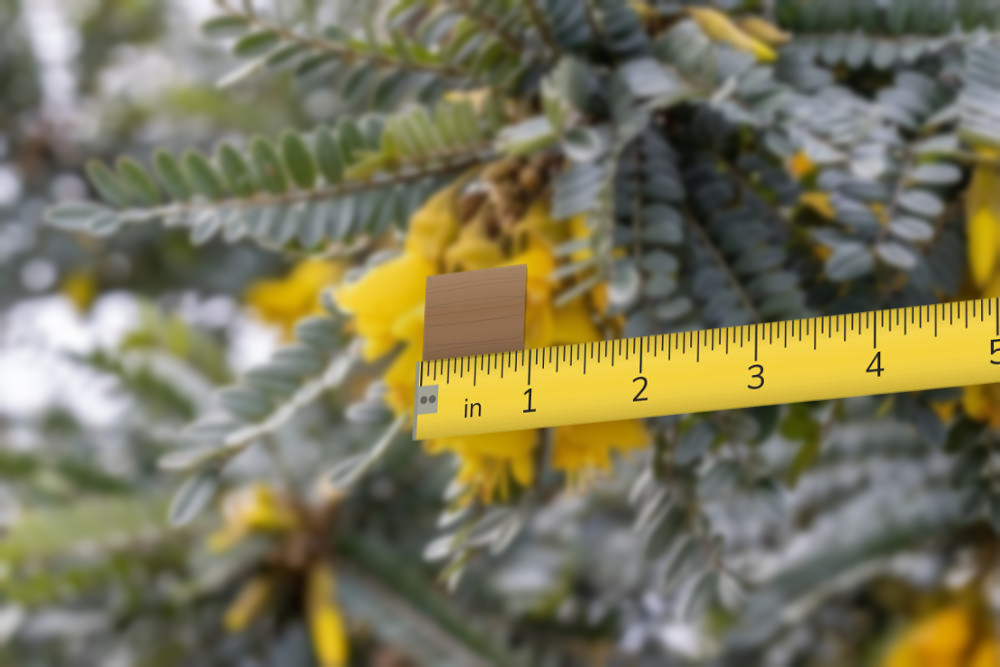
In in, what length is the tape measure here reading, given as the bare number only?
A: 0.9375
